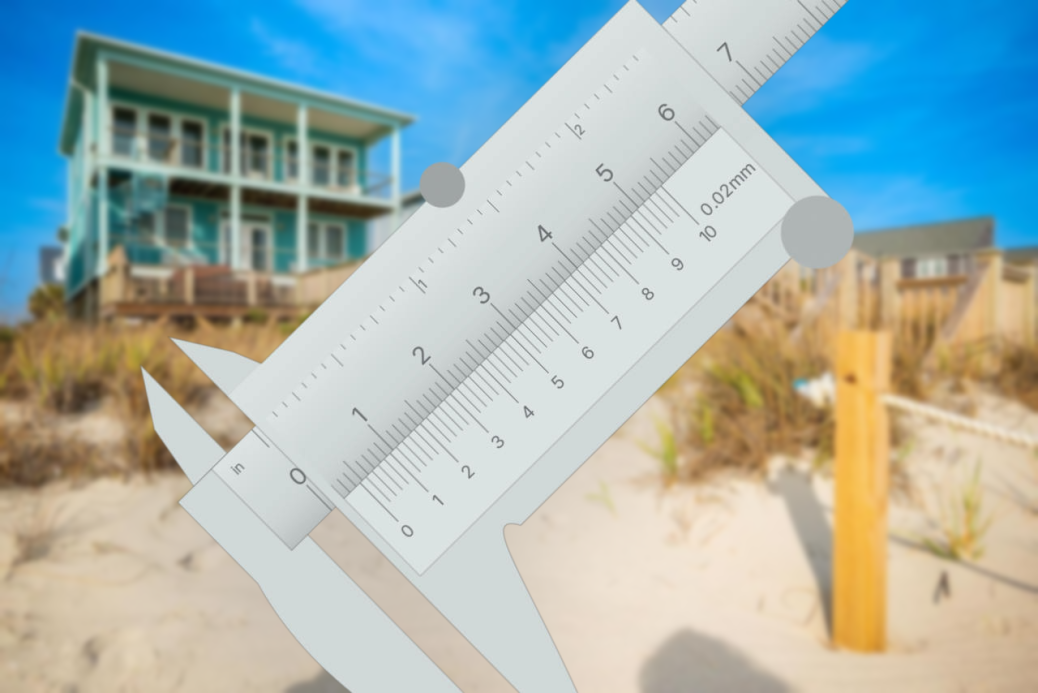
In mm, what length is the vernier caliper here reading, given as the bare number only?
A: 4.6
